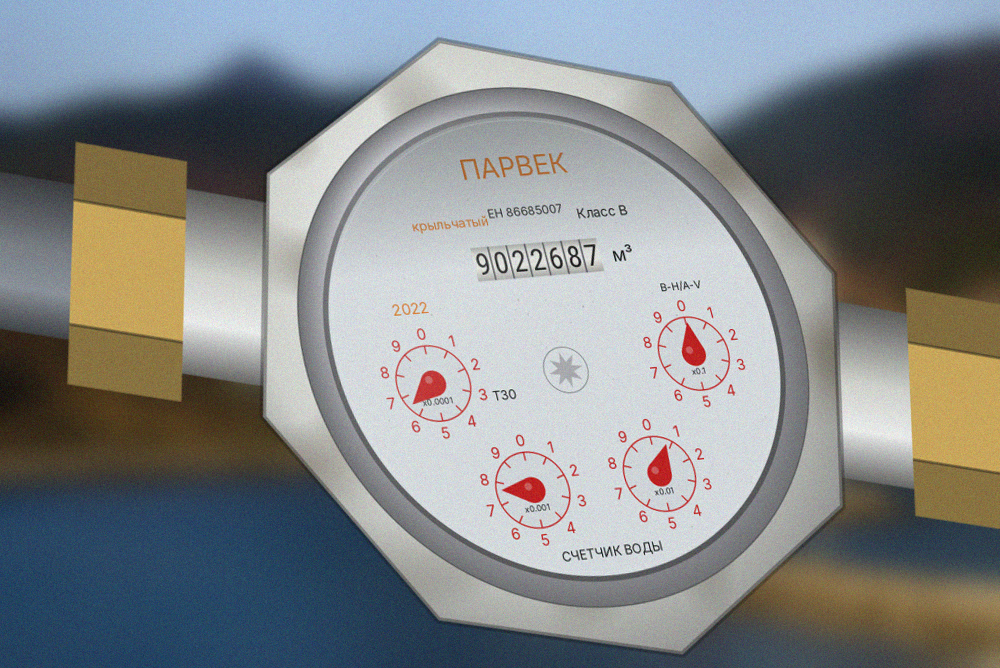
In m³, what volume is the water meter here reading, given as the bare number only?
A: 9022687.0076
